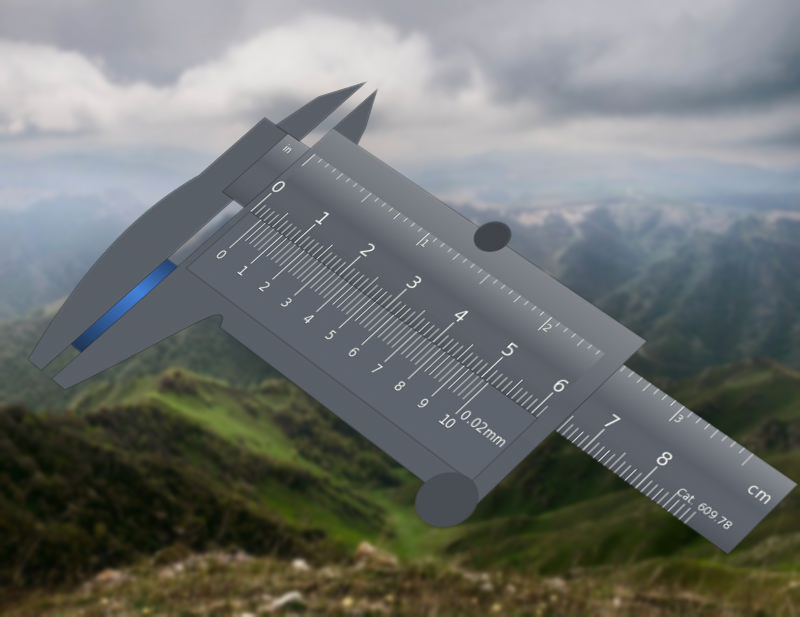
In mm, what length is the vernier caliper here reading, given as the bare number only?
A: 2.5
